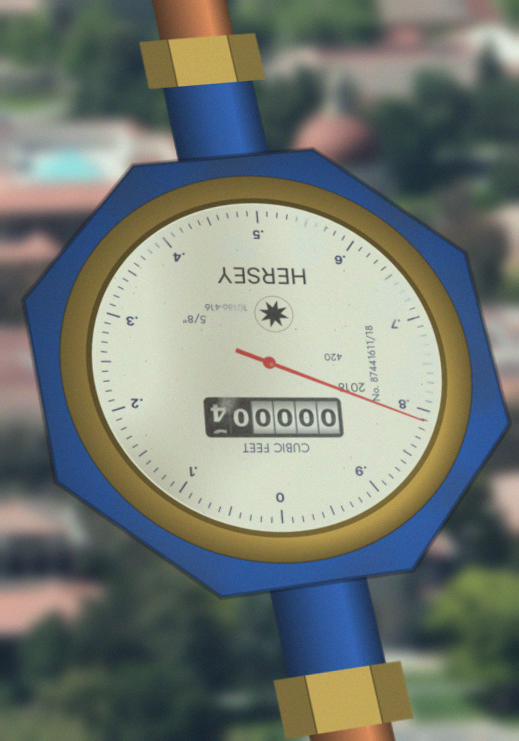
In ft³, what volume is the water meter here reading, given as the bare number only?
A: 3.81
